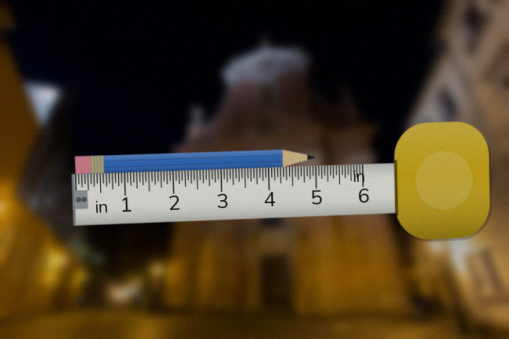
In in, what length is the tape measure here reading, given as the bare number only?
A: 5
